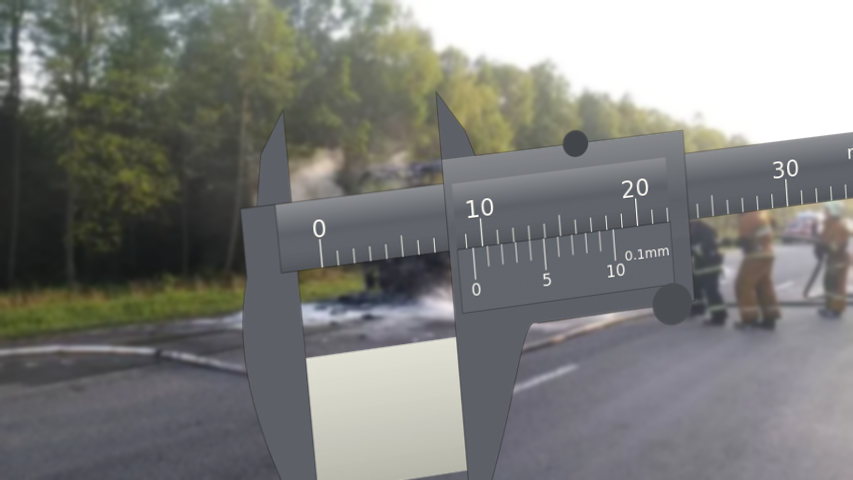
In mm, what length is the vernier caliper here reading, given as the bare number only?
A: 9.4
